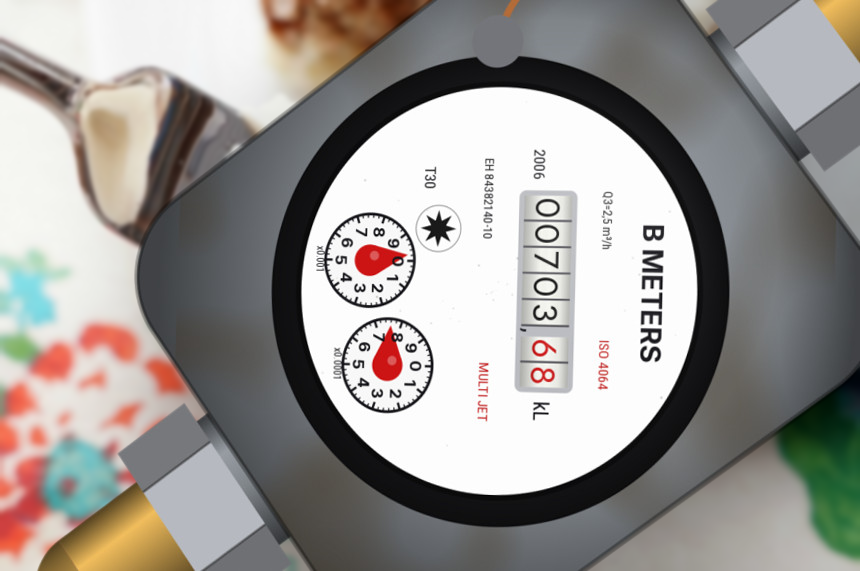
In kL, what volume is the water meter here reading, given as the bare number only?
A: 703.6797
